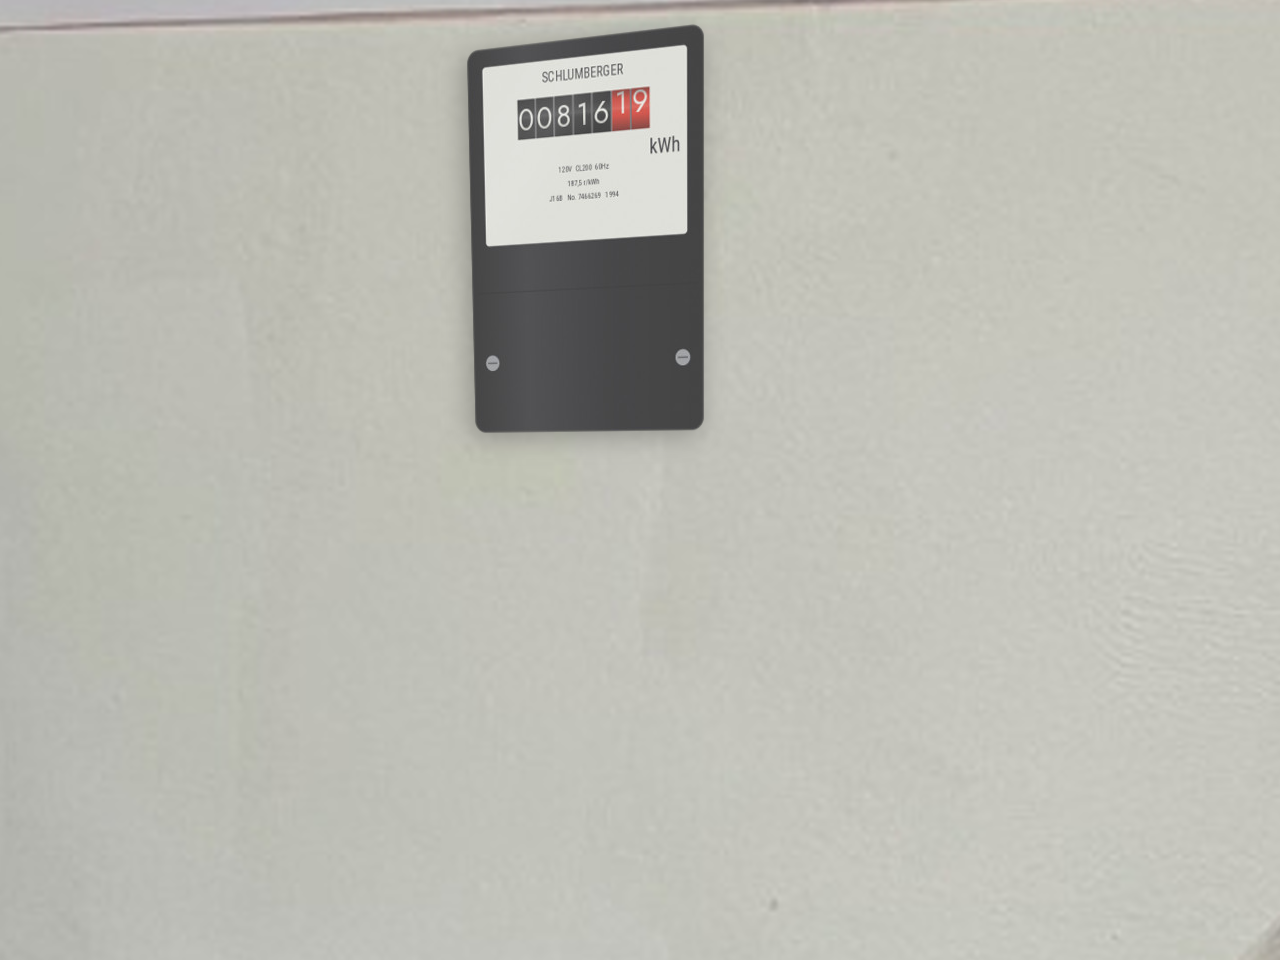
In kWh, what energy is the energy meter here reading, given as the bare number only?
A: 816.19
